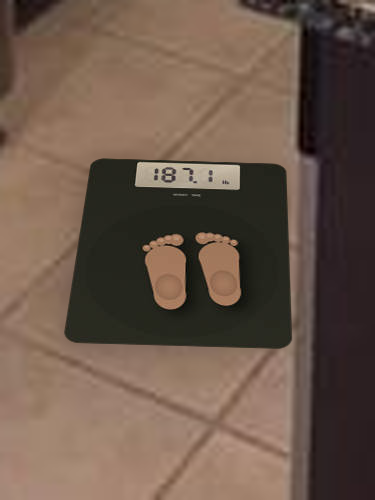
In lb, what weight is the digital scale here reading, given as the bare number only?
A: 187.1
